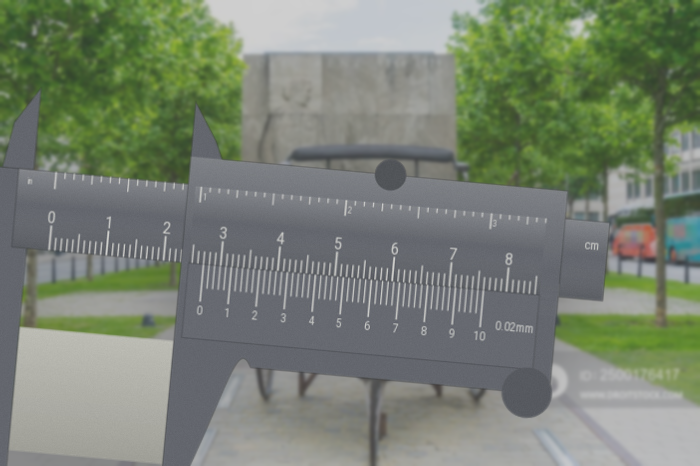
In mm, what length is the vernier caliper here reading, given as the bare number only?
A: 27.0
